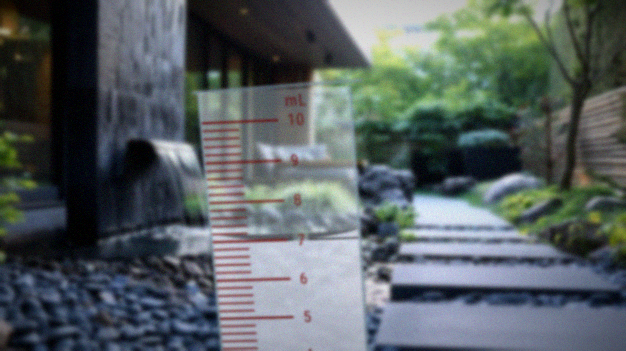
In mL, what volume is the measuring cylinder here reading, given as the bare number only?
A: 7
